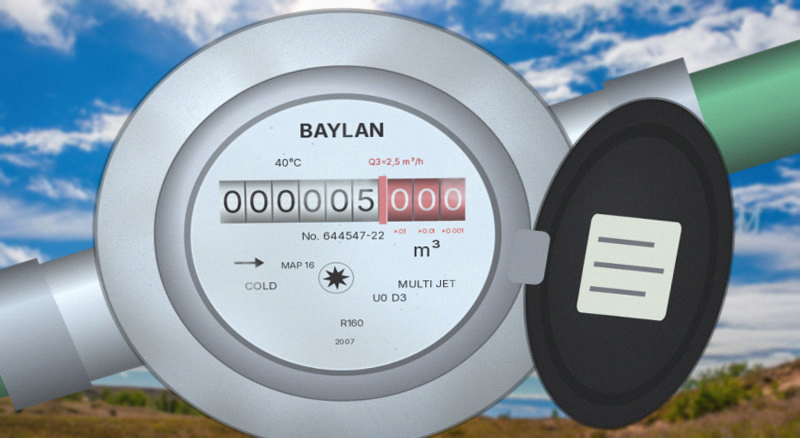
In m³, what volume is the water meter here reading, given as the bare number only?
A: 5.000
